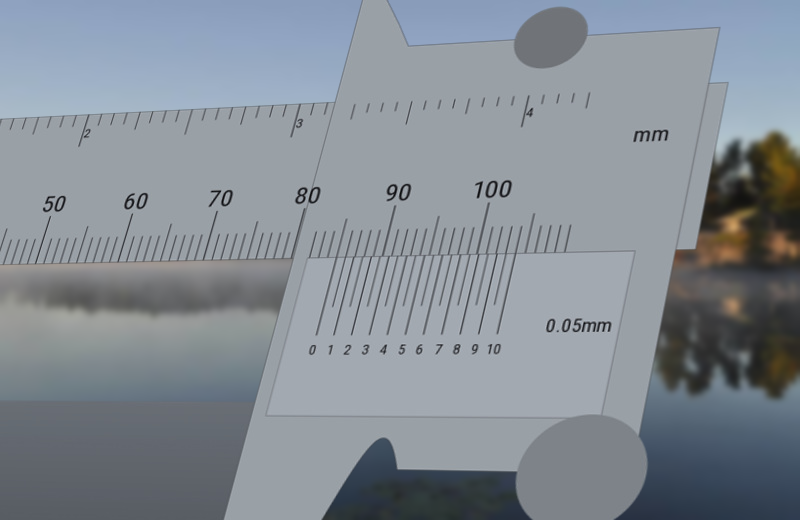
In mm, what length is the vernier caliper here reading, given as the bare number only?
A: 85.0
